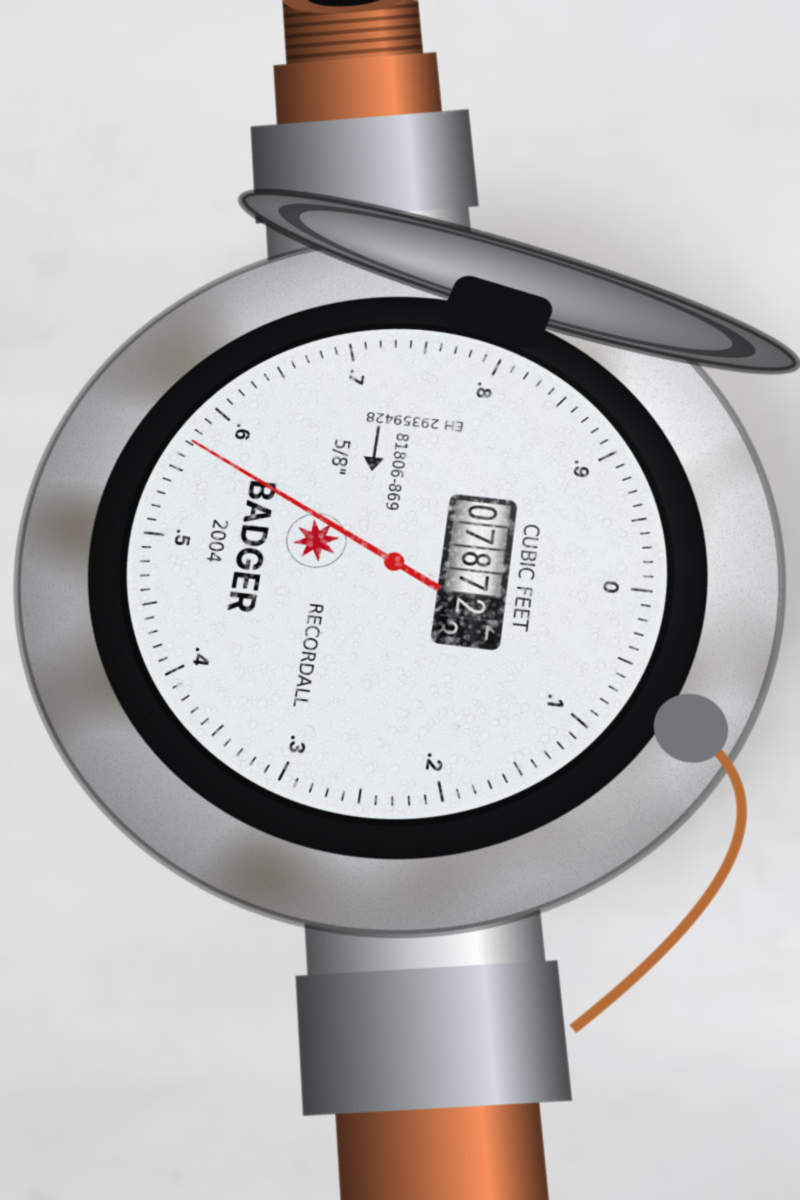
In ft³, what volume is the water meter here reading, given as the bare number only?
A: 78722.57
